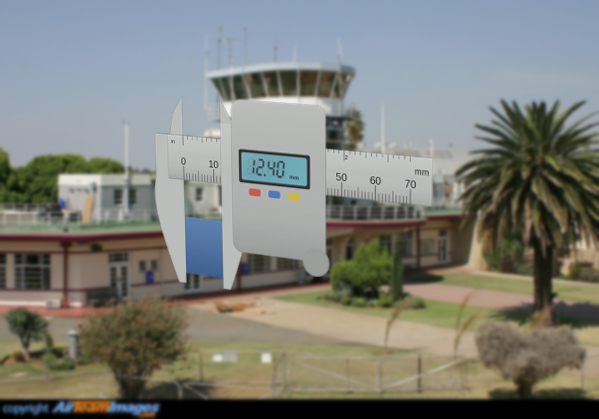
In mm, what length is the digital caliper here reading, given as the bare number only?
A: 12.40
